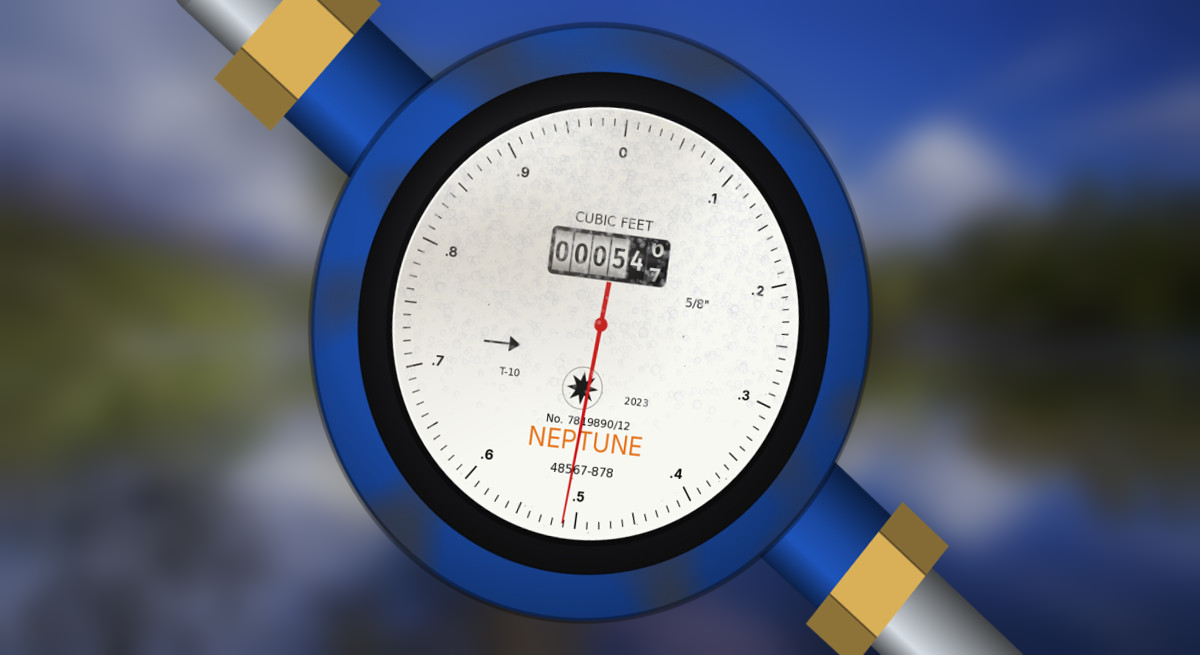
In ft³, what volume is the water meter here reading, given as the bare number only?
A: 546.51
